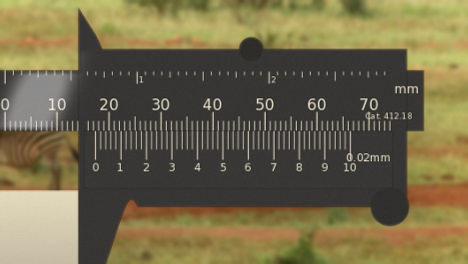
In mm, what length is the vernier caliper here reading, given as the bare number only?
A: 17.4
